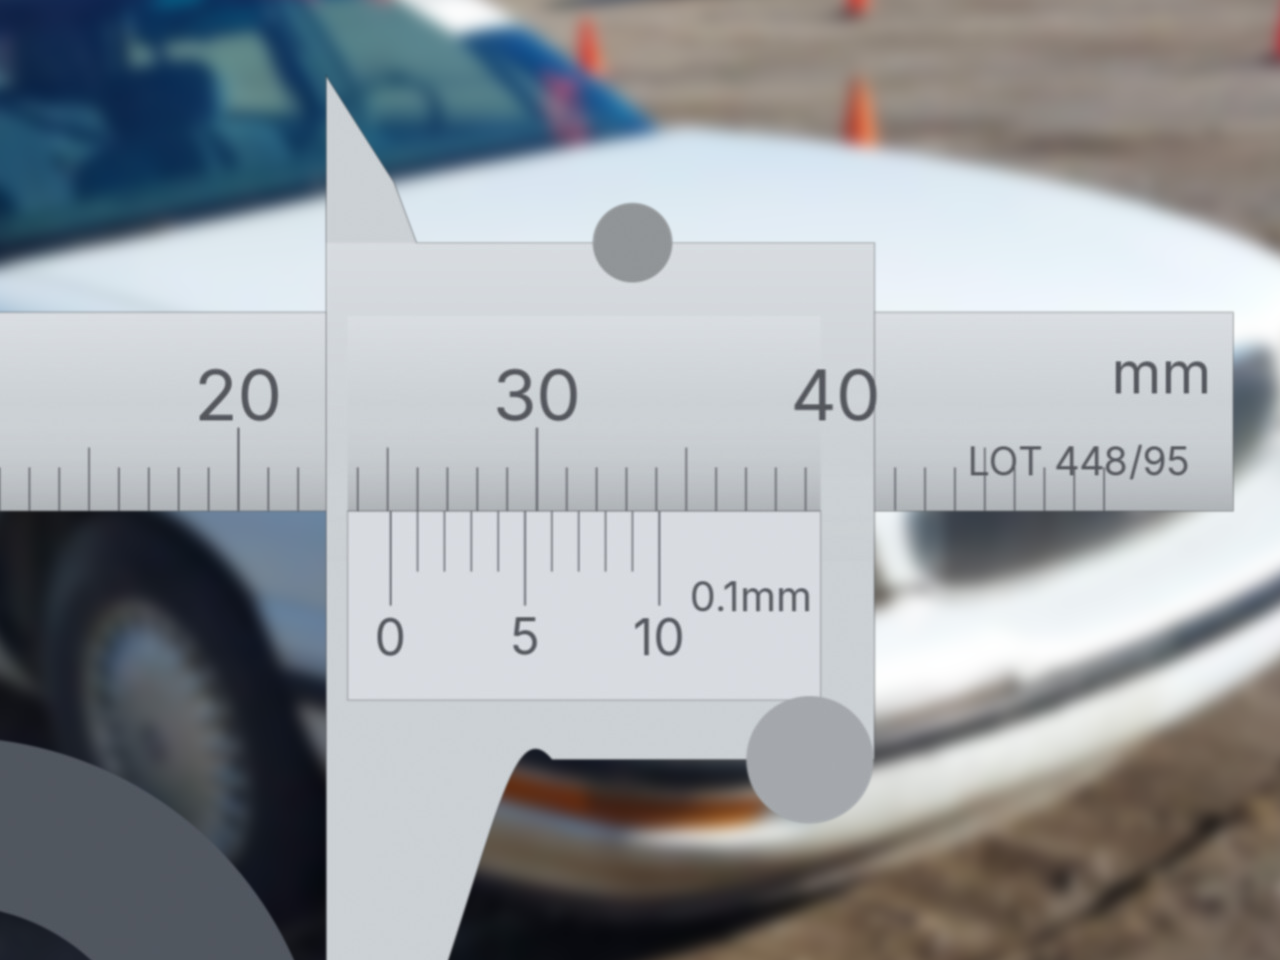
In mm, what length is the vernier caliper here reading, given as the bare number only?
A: 25.1
